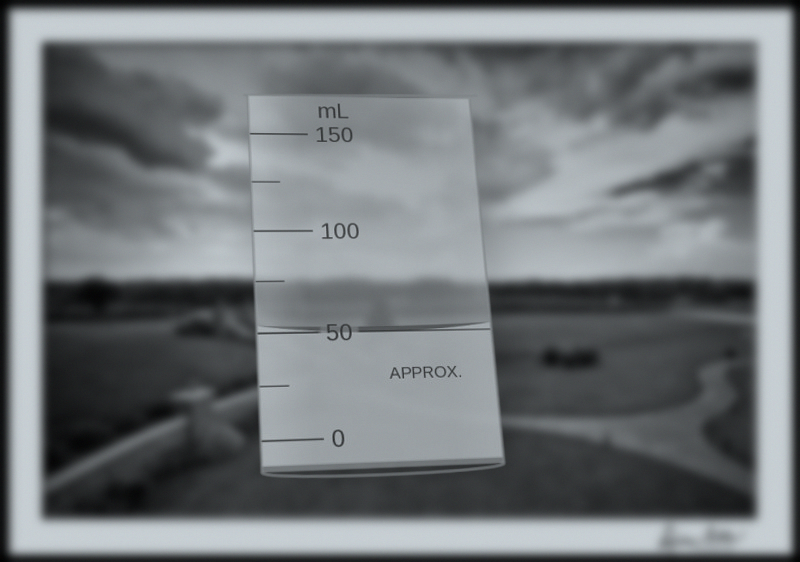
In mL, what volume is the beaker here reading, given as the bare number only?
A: 50
